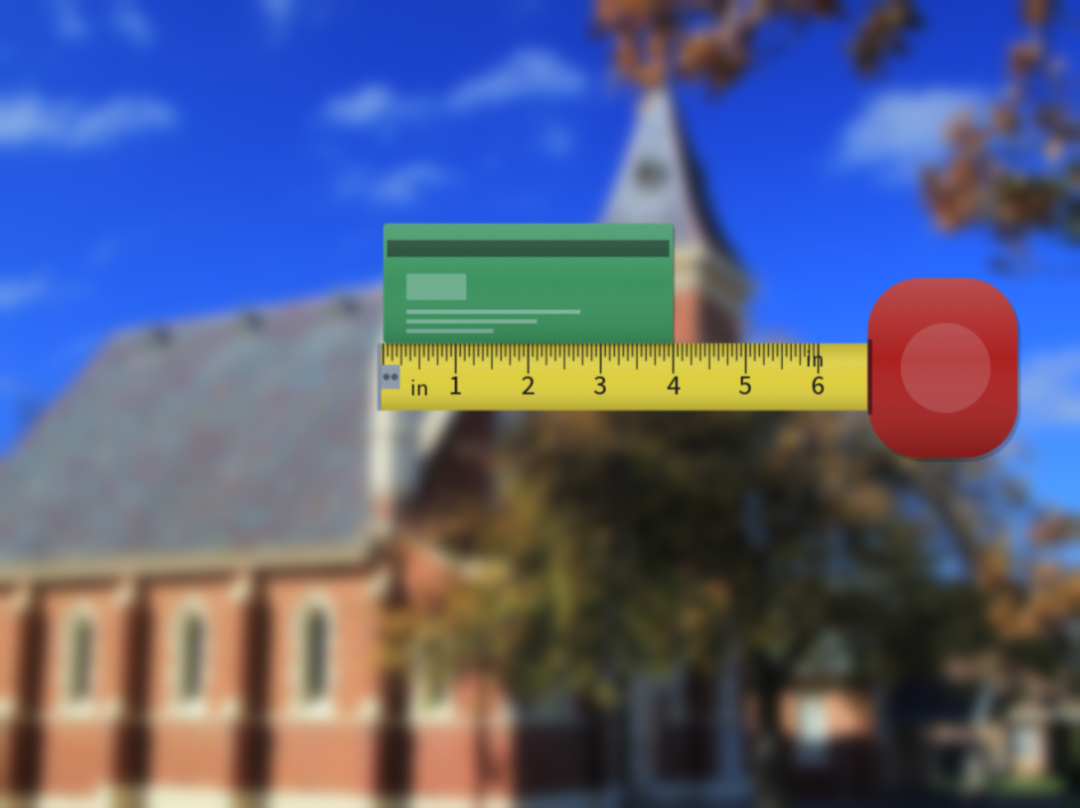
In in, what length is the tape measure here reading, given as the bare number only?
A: 4
